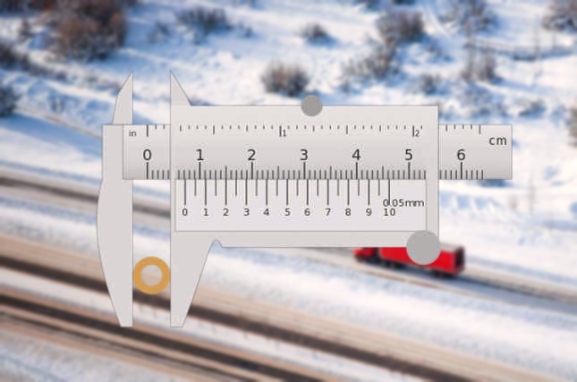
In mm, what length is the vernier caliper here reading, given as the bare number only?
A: 7.2
